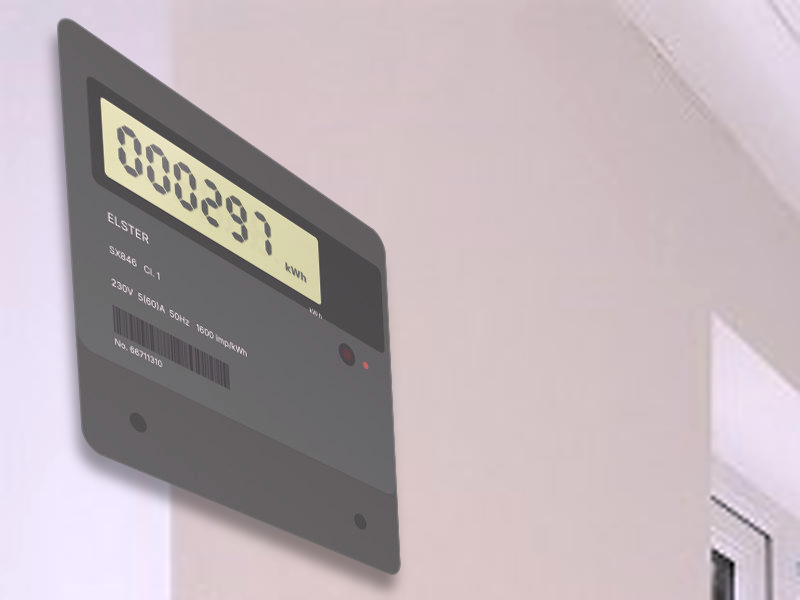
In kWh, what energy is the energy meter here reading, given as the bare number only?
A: 297
